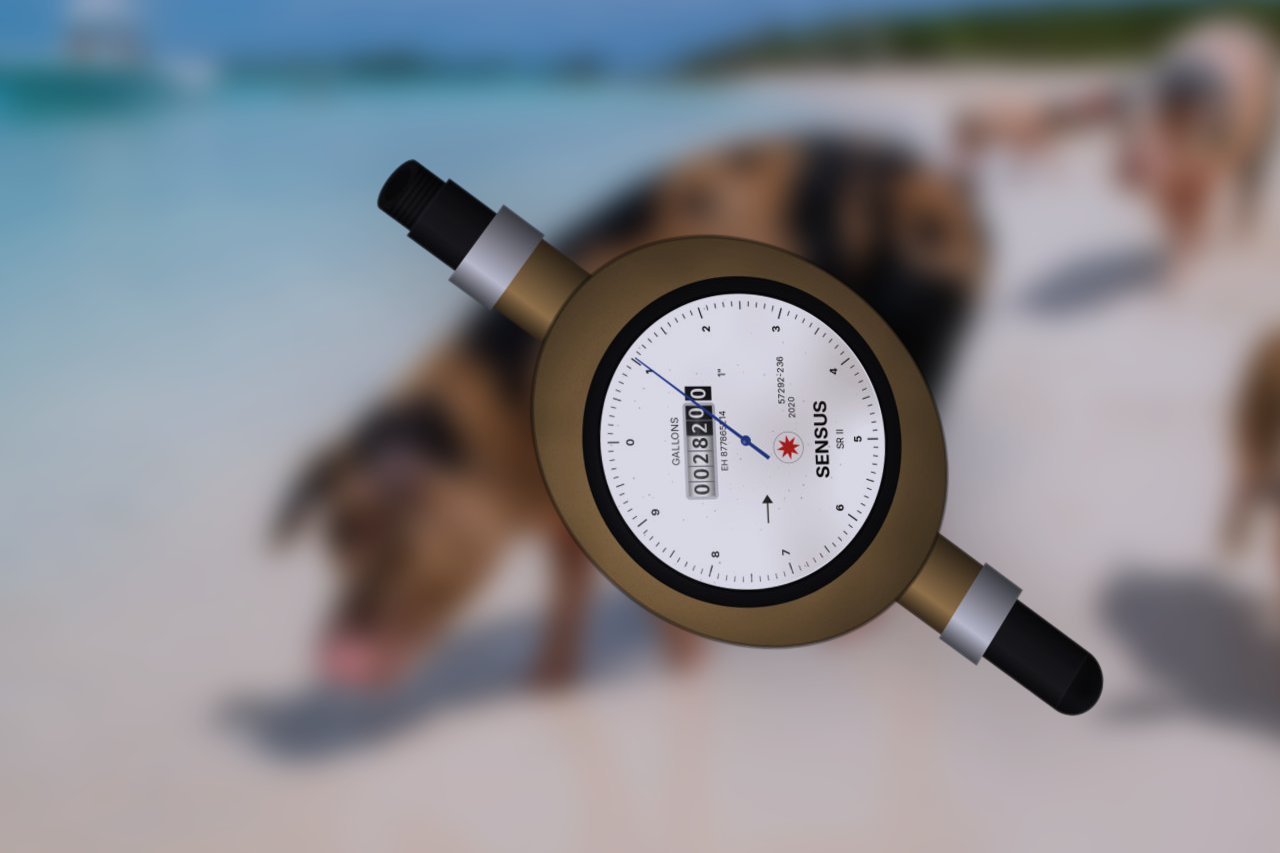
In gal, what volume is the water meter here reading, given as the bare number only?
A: 28201.0
